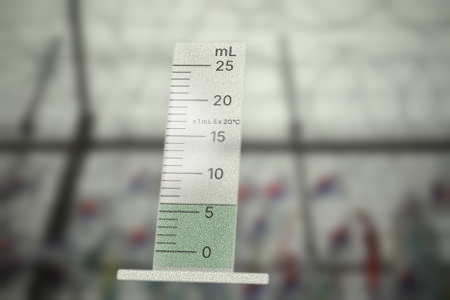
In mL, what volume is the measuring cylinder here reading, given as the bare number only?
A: 6
